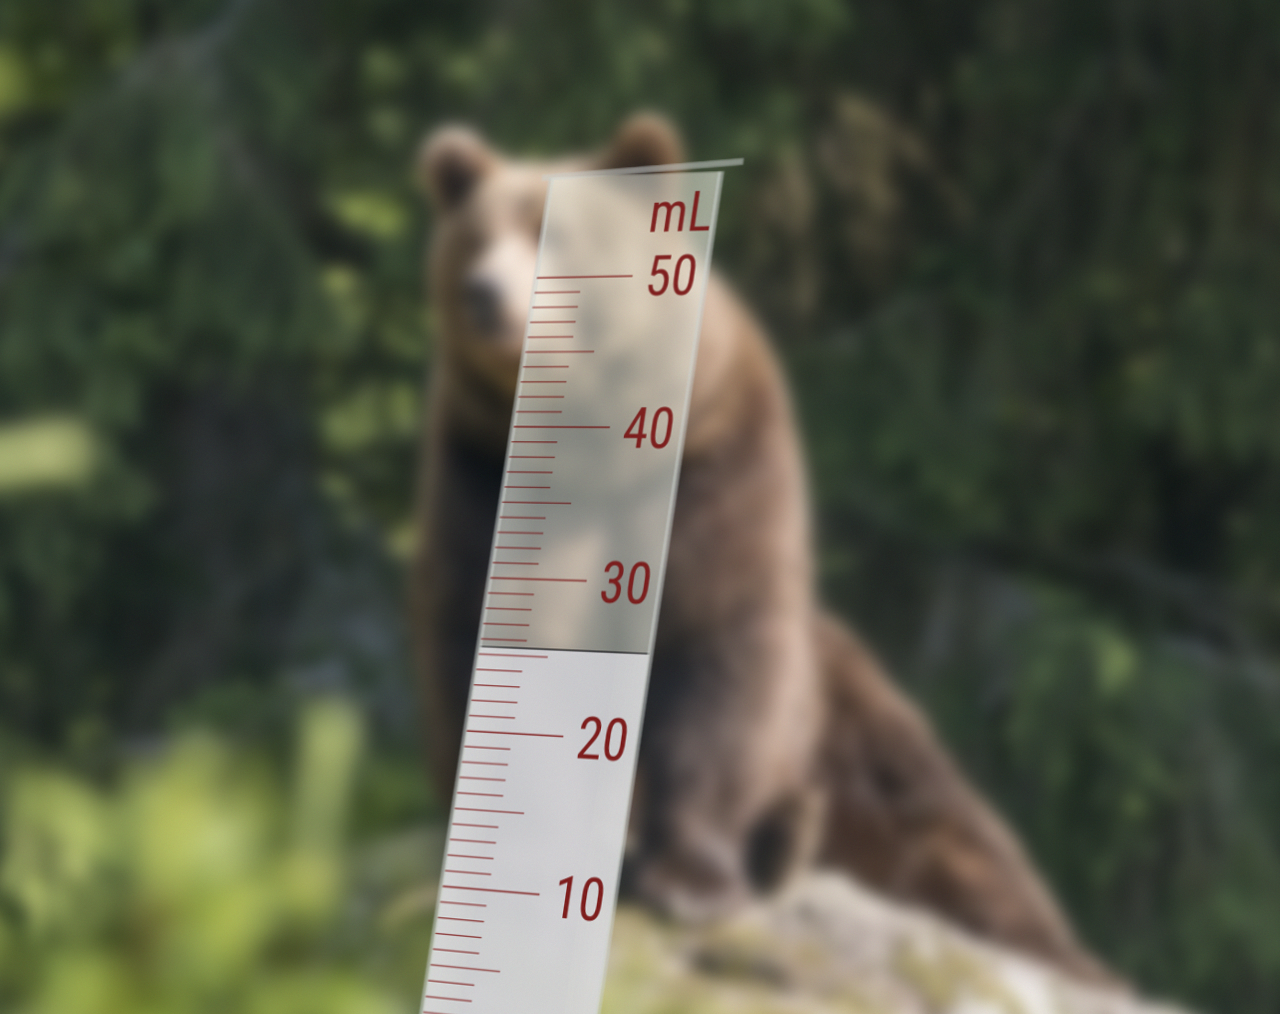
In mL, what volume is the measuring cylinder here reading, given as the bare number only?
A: 25.5
